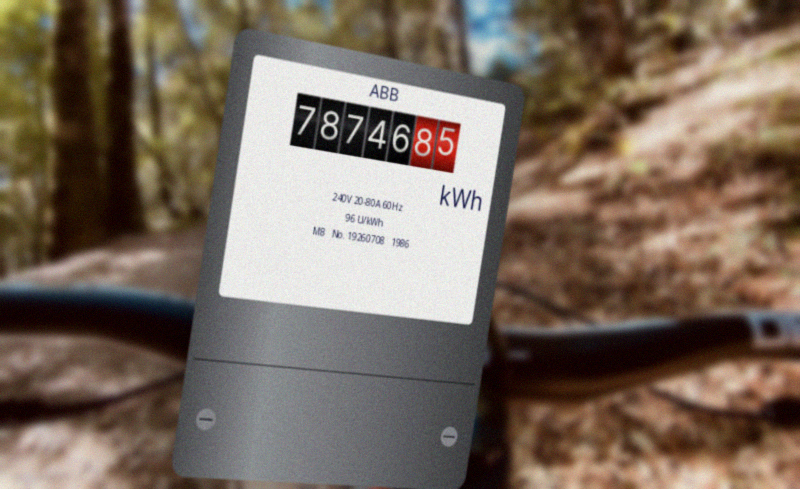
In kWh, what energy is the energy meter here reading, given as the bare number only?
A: 78746.85
